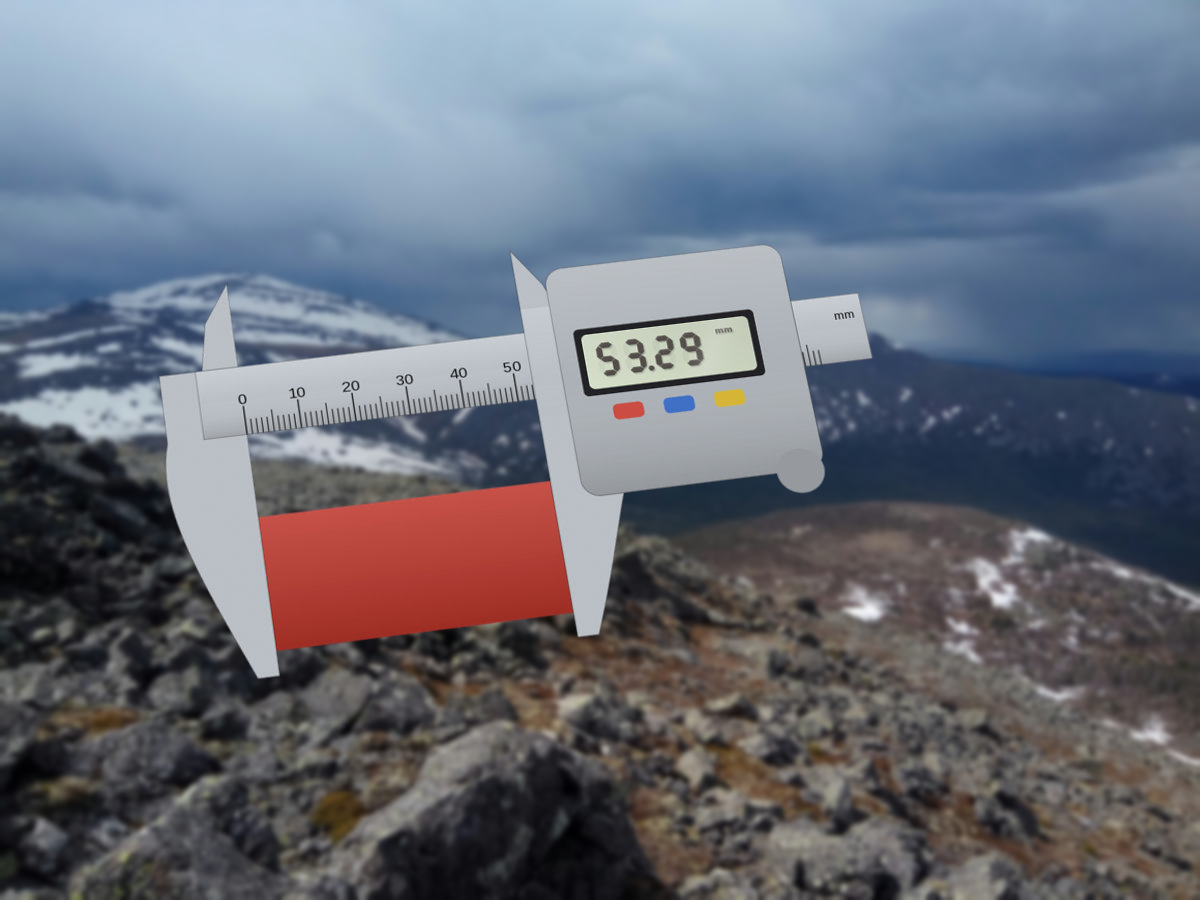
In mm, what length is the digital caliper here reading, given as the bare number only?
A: 53.29
